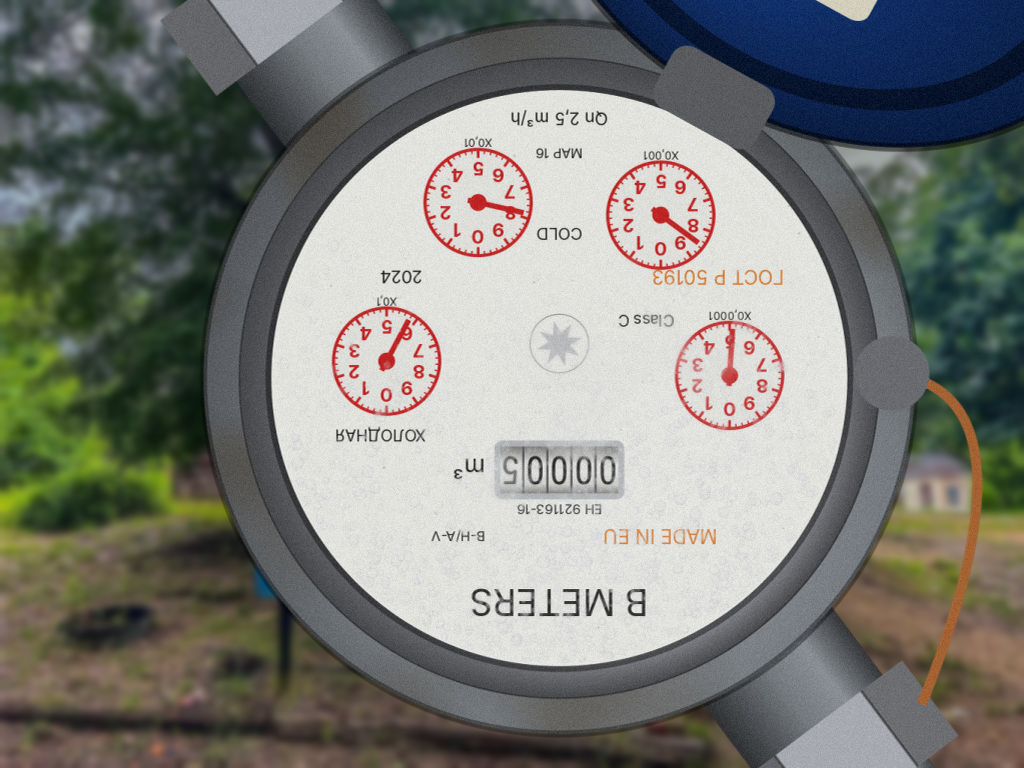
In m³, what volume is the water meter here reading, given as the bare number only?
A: 5.5785
